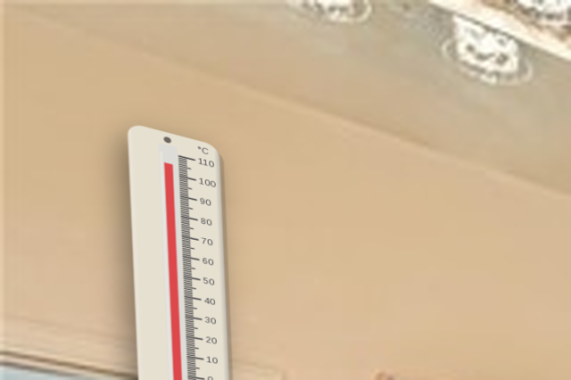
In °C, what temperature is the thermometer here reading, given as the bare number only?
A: 105
